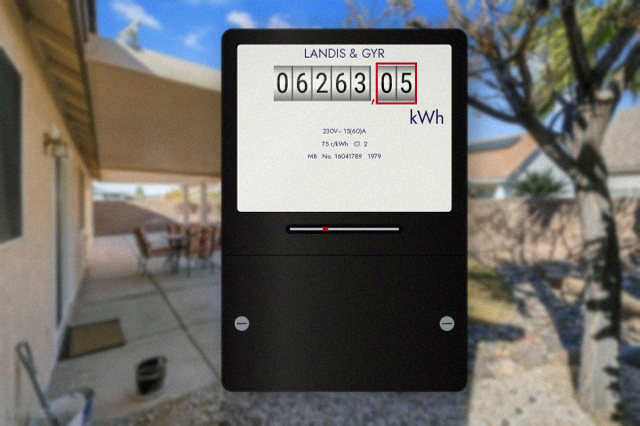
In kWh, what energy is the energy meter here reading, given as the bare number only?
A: 6263.05
